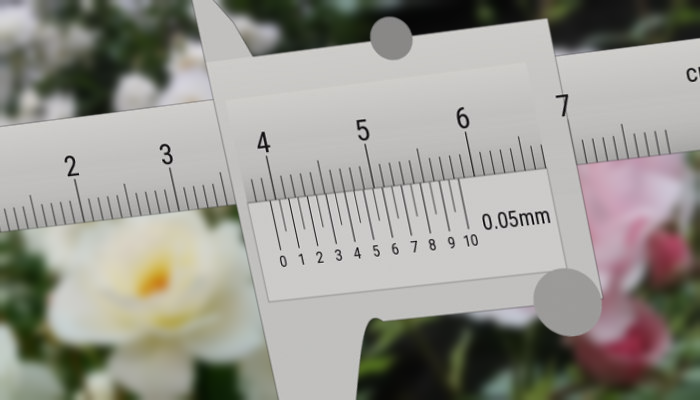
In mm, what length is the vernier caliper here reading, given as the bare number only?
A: 39.4
